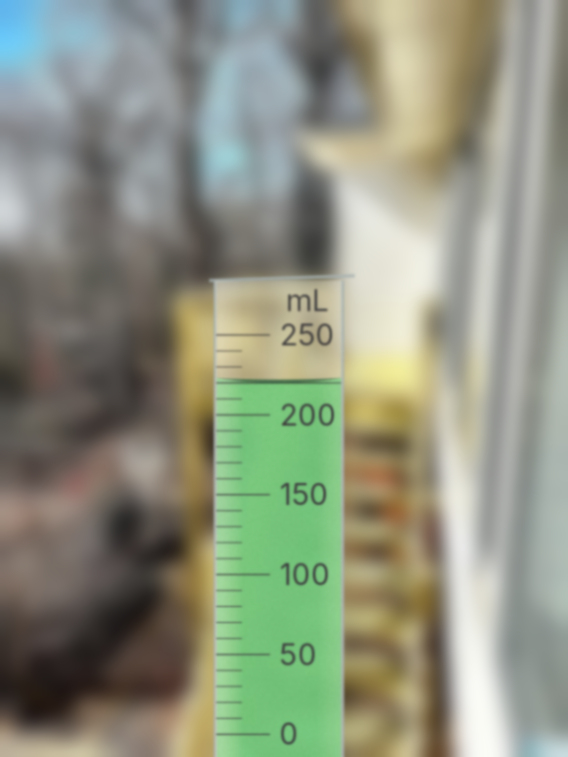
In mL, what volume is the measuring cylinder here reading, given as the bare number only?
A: 220
